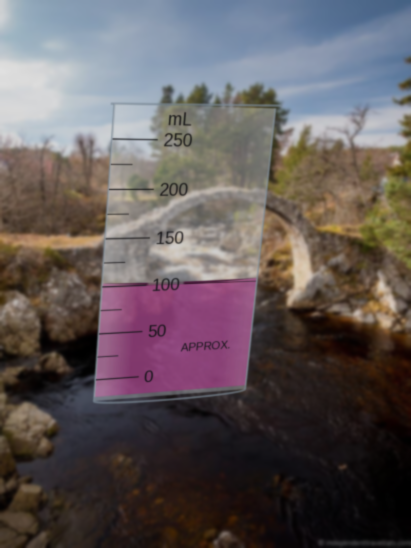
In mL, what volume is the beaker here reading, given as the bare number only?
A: 100
